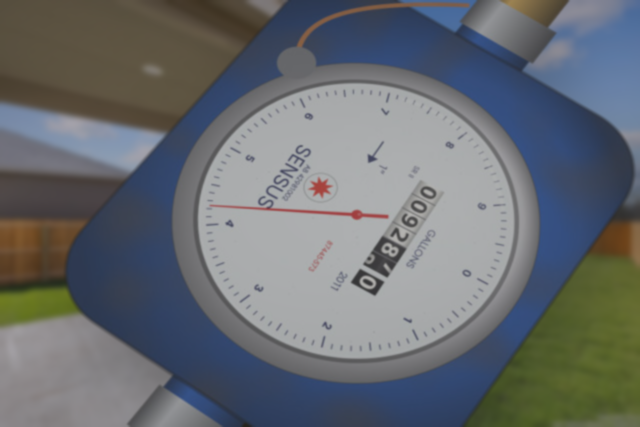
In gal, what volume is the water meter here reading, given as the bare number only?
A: 92874.2
